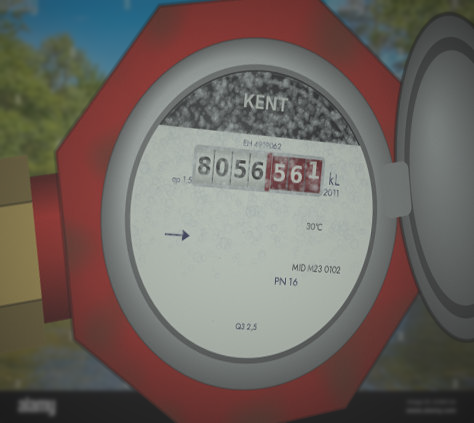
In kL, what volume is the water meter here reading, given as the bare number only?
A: 8056.561
